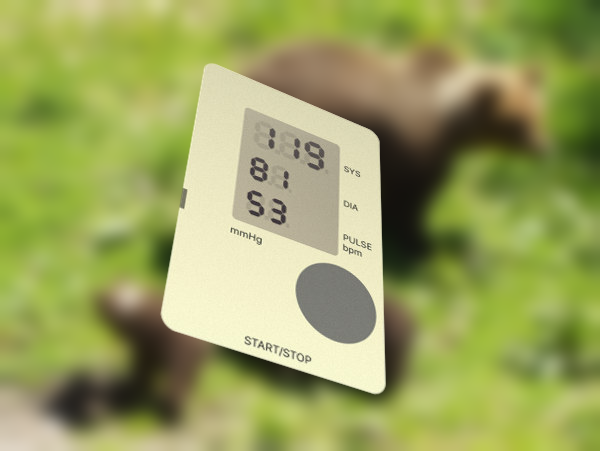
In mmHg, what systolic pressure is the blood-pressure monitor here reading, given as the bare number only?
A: 119
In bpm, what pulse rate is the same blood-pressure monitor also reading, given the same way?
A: 53
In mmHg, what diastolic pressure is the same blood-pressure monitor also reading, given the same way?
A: 81
